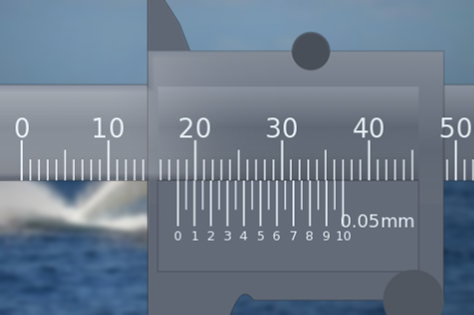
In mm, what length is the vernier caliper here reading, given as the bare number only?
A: 18.0
